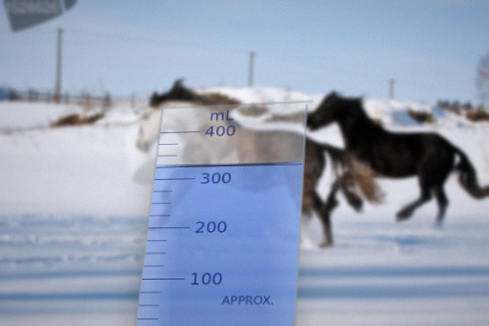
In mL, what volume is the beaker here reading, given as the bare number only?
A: 325
